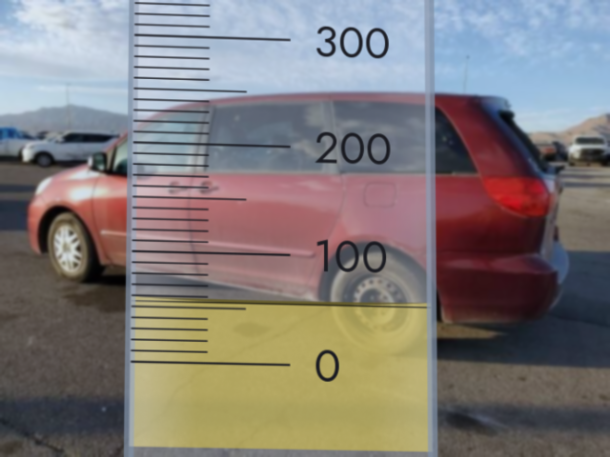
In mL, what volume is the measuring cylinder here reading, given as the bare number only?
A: 55
